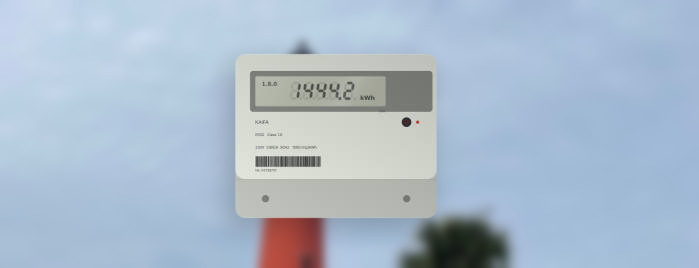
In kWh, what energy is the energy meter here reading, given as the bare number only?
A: 1444.2
